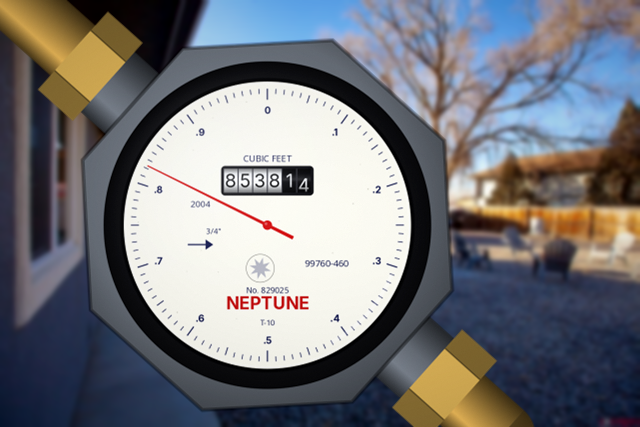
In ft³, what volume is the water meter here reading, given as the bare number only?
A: 853813.82
